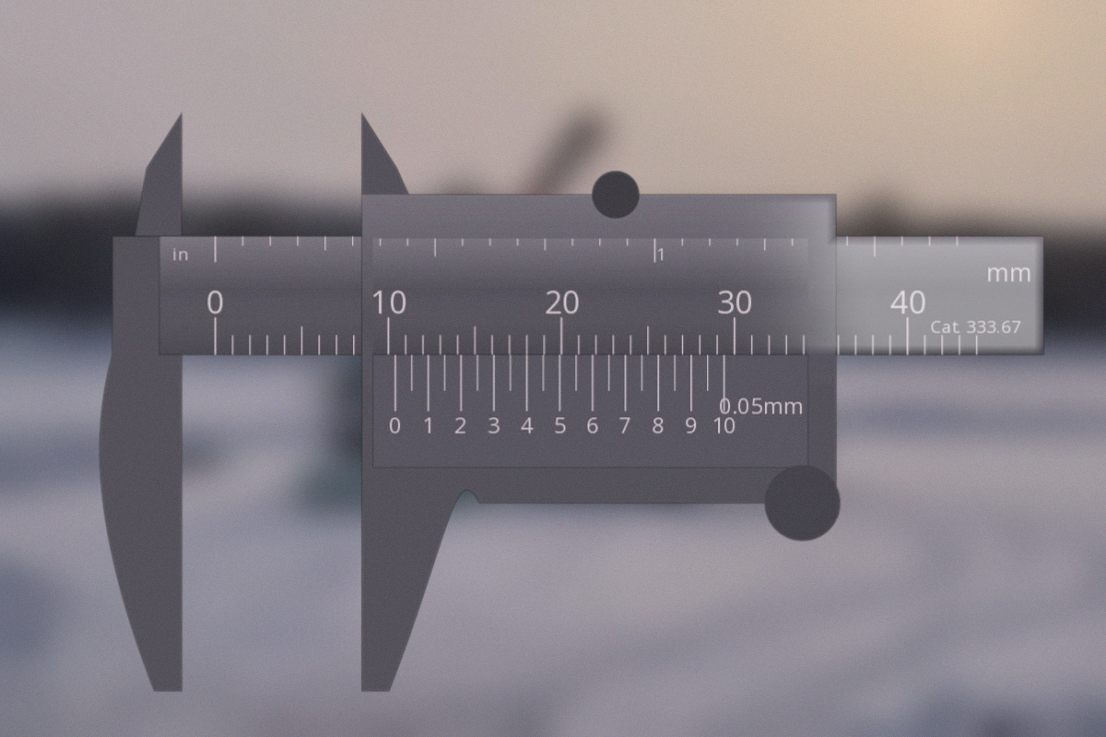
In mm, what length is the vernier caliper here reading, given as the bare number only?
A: 10.4
